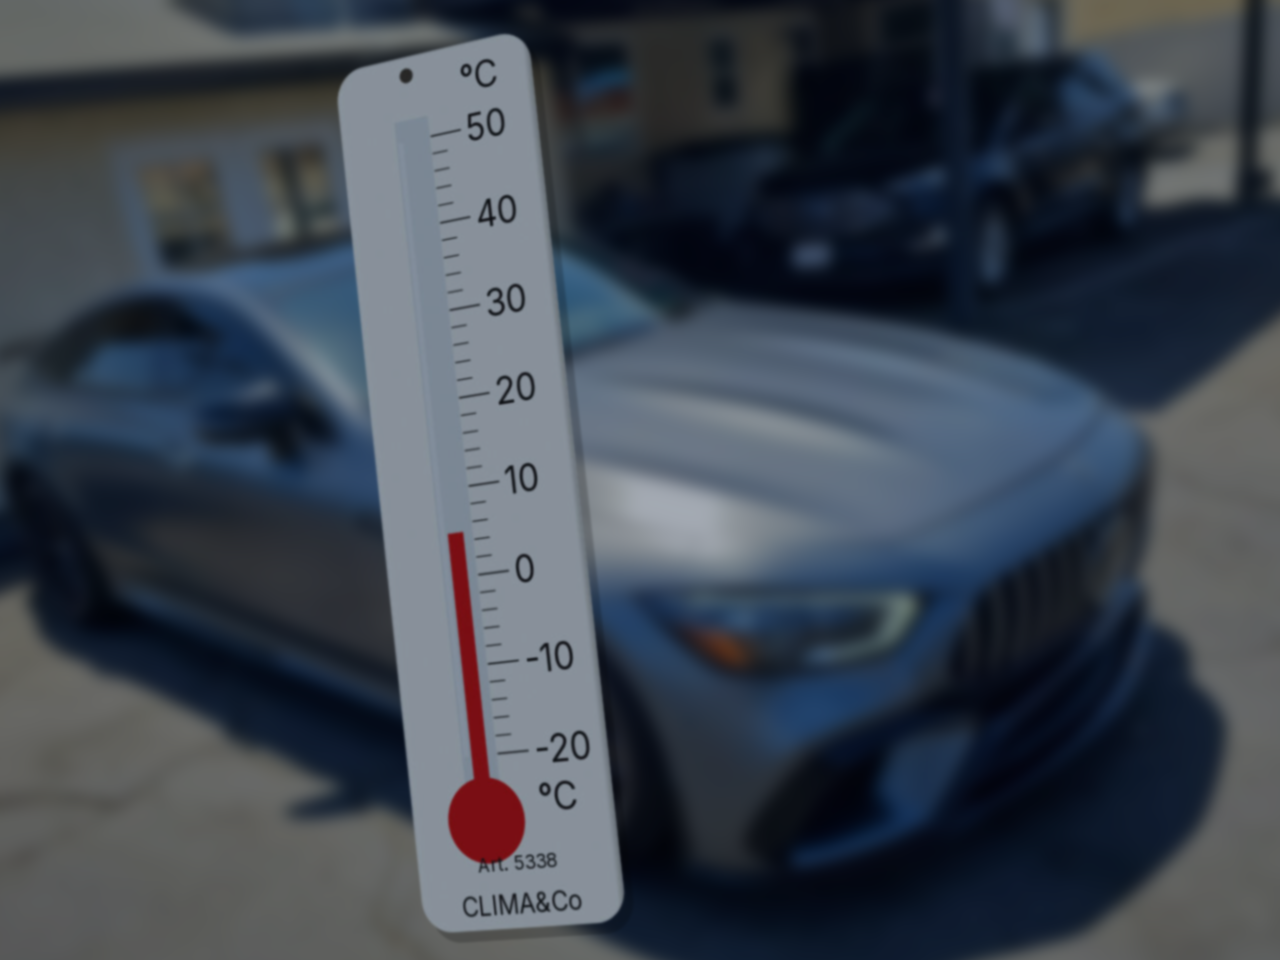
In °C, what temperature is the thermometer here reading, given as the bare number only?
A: 5
